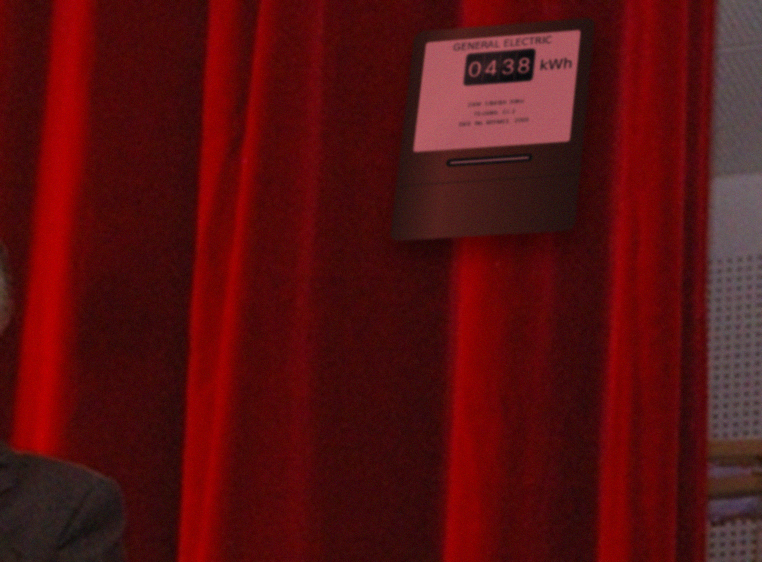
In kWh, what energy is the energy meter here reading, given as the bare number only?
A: 438
